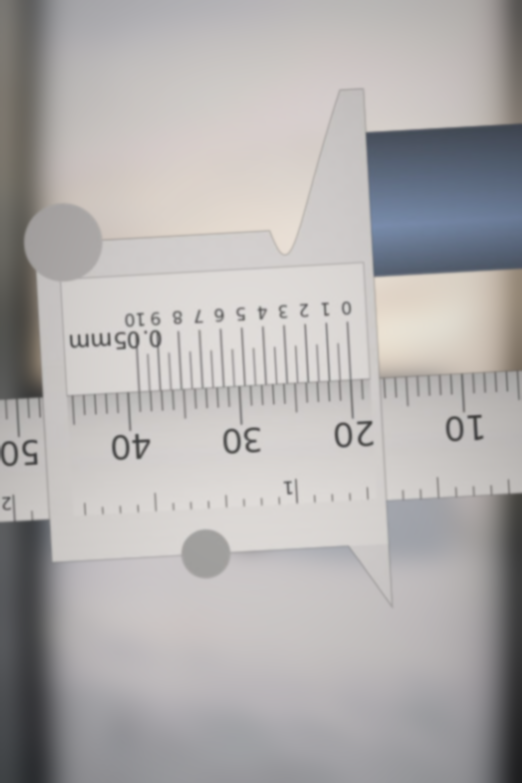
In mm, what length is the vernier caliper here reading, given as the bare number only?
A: 20.0
